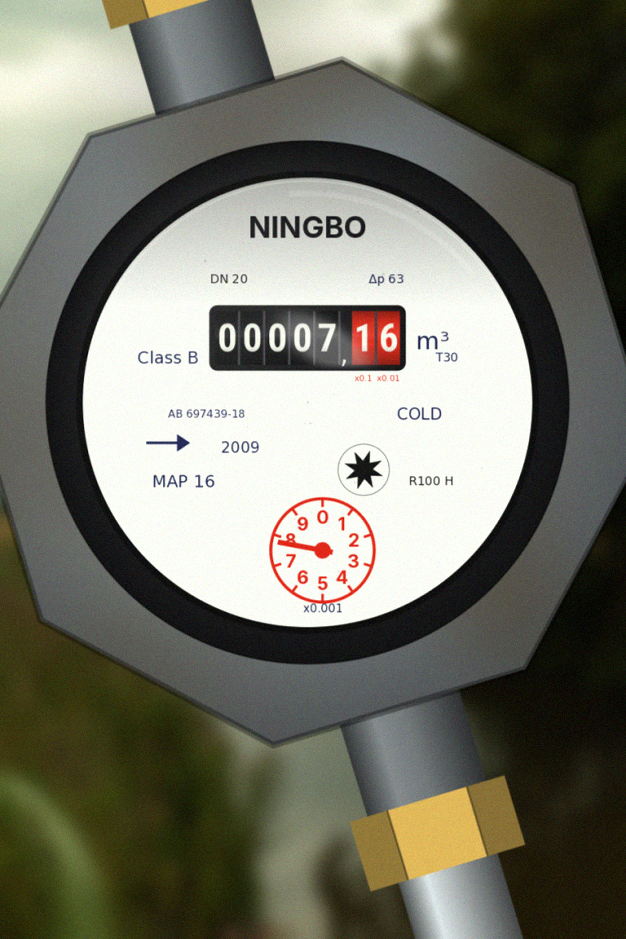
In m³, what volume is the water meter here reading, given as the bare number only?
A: 7.167
